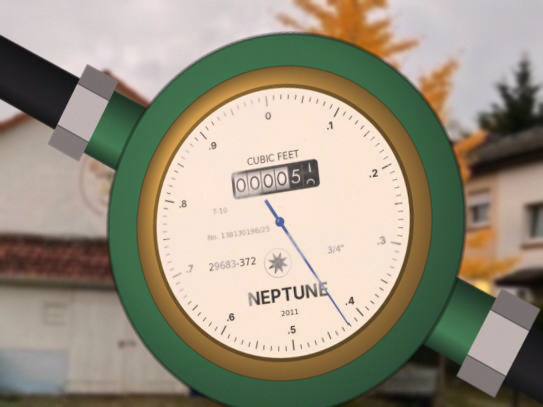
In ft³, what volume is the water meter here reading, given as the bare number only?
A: 51.42
